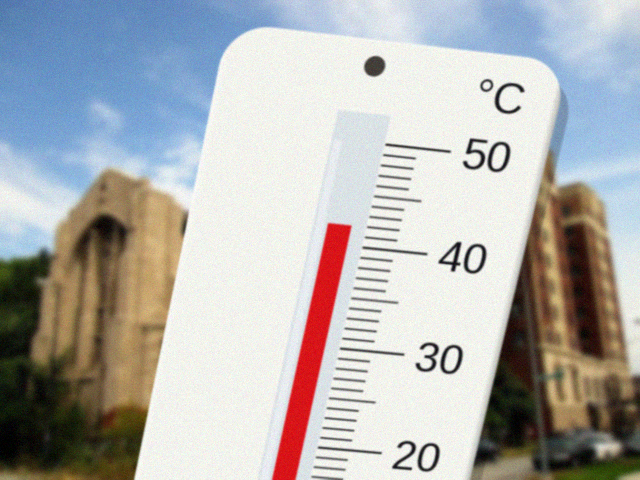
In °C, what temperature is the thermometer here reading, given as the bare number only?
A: 42
